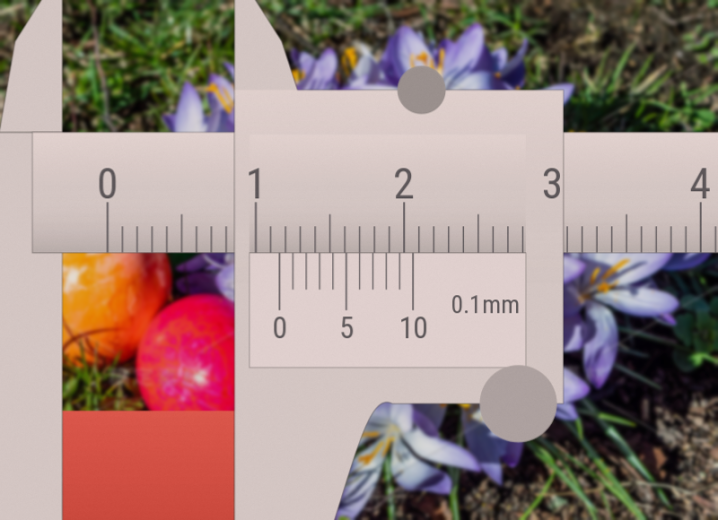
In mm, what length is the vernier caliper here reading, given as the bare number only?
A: 11.6
